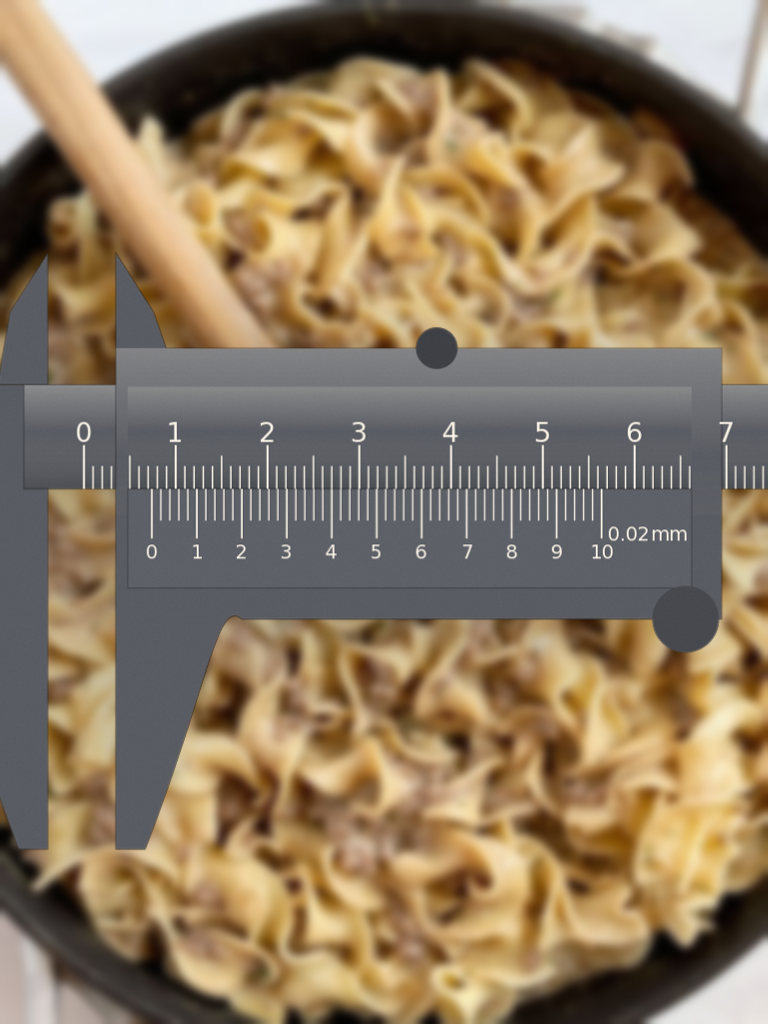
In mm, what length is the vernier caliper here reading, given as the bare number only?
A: 7.4
